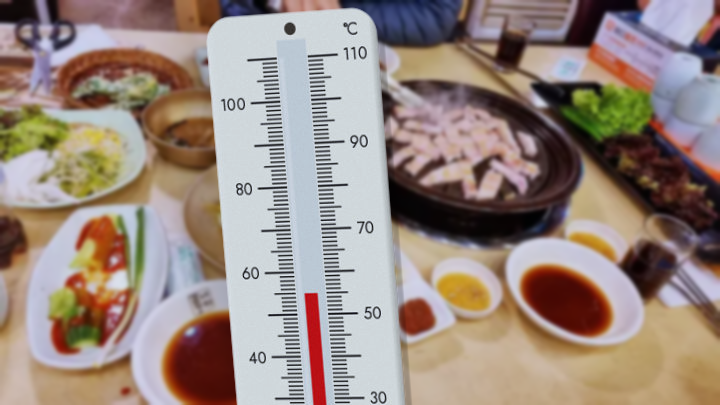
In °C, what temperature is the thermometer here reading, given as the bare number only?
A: 55
